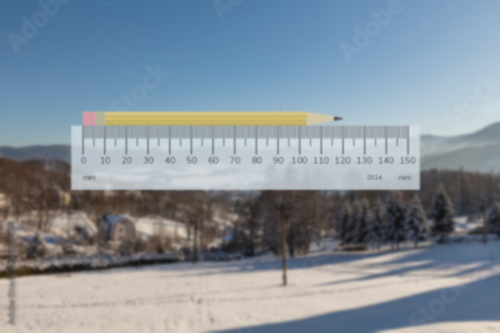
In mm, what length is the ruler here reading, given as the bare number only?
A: 120
